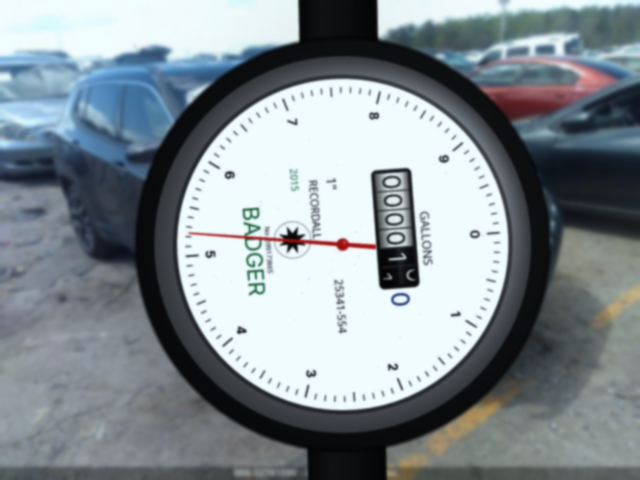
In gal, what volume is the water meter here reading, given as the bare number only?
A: 105.2
